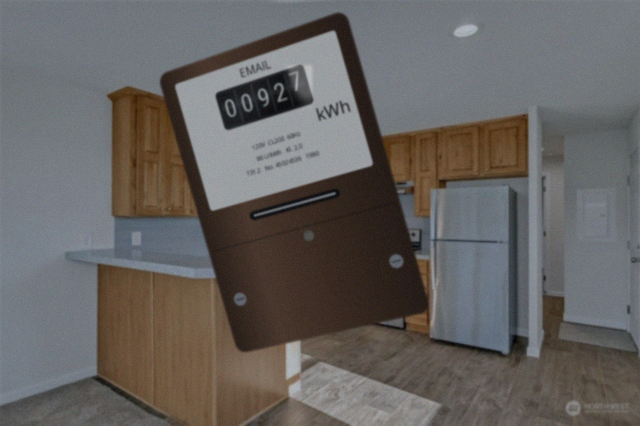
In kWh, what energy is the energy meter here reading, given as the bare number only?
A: 927
